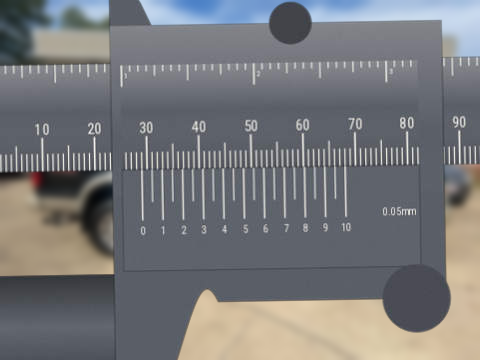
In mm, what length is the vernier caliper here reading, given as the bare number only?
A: 29.0
